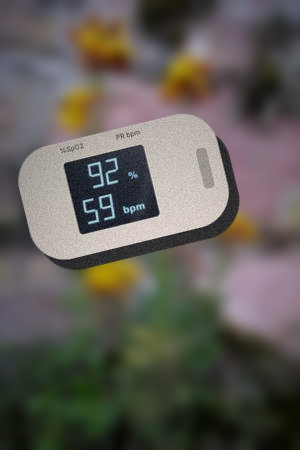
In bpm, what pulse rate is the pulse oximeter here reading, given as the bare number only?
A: 59
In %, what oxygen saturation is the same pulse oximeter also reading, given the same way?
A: 92
